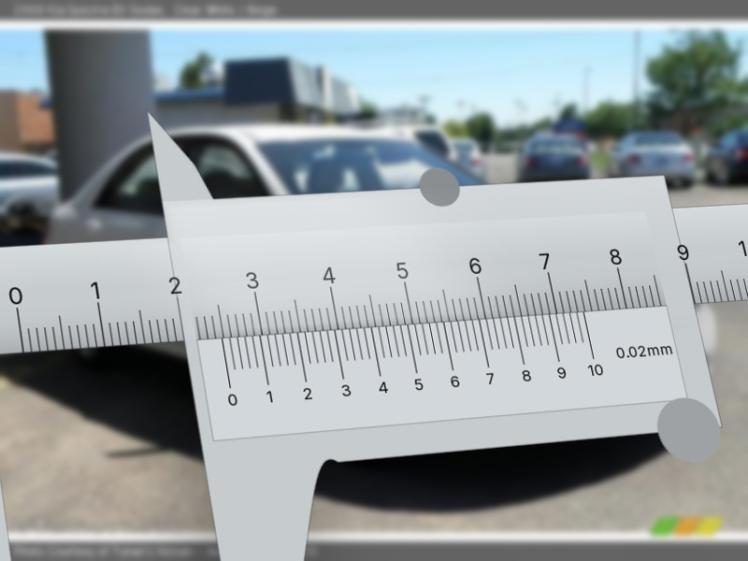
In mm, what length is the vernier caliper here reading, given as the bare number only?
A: 24.8
